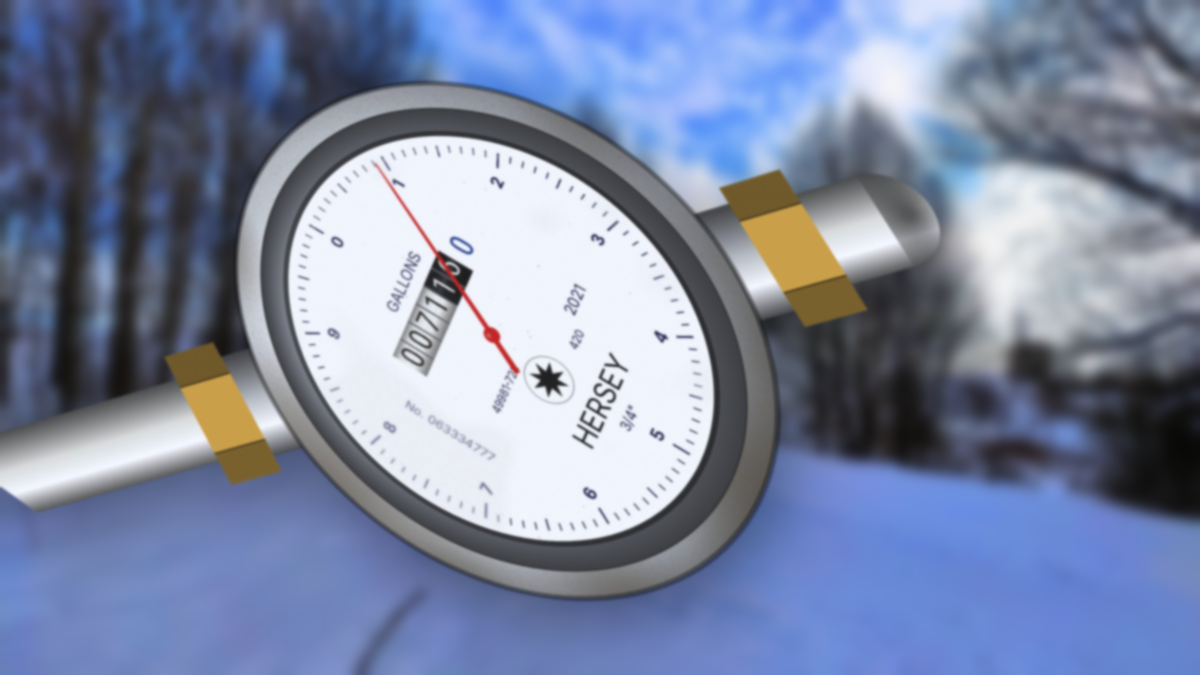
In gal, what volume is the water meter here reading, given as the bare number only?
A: 71160.9
